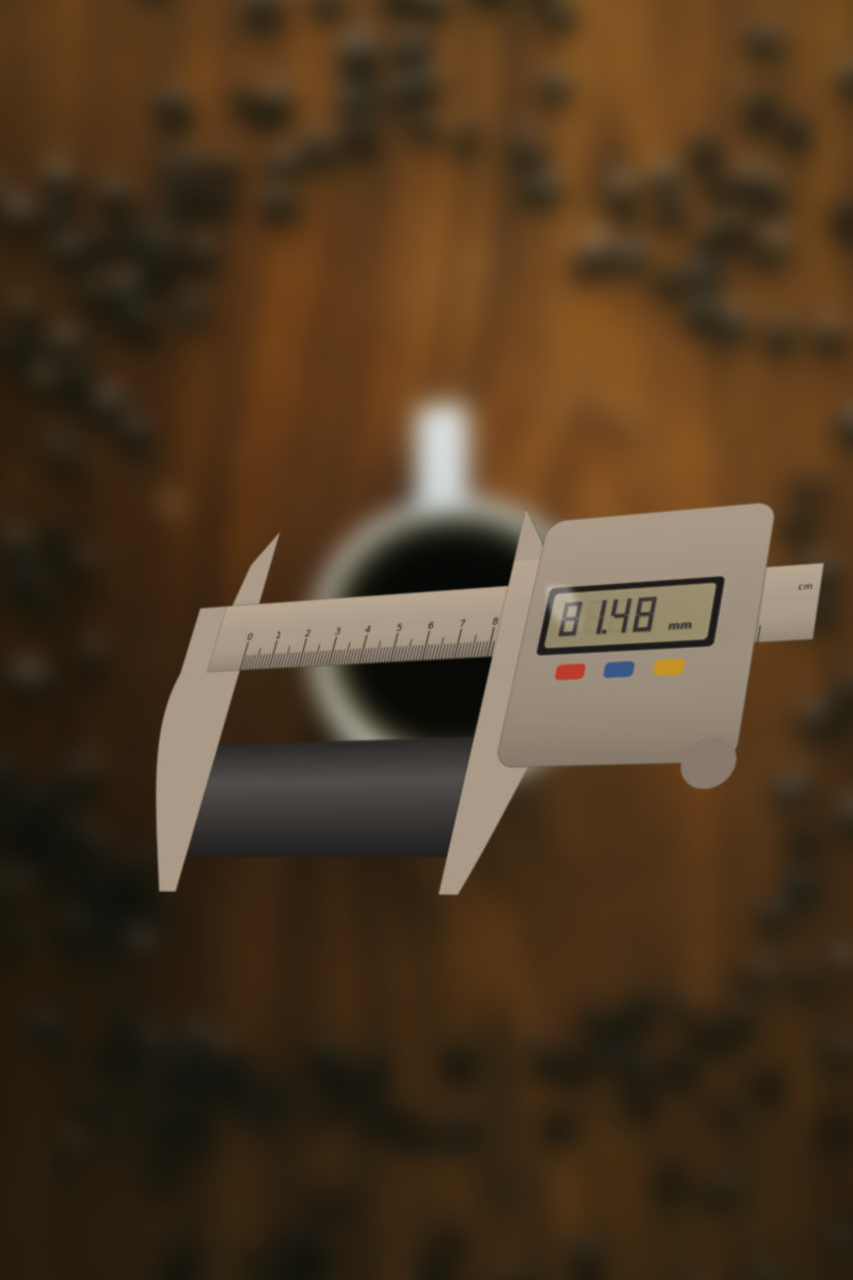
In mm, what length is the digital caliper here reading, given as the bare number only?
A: 81.48
